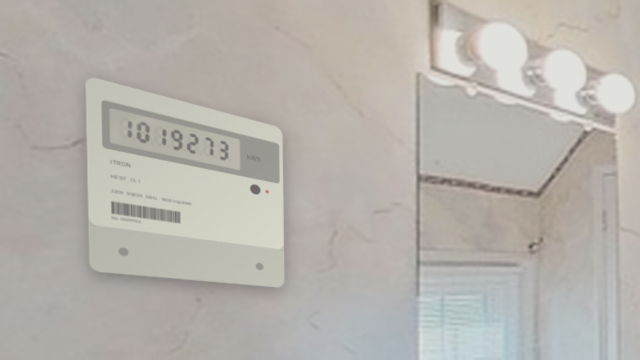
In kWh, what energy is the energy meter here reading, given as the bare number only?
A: 1019273
